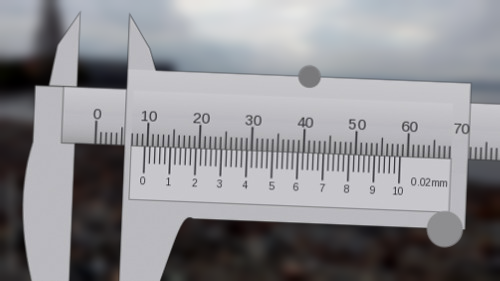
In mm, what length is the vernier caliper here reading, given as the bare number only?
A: 9.5
